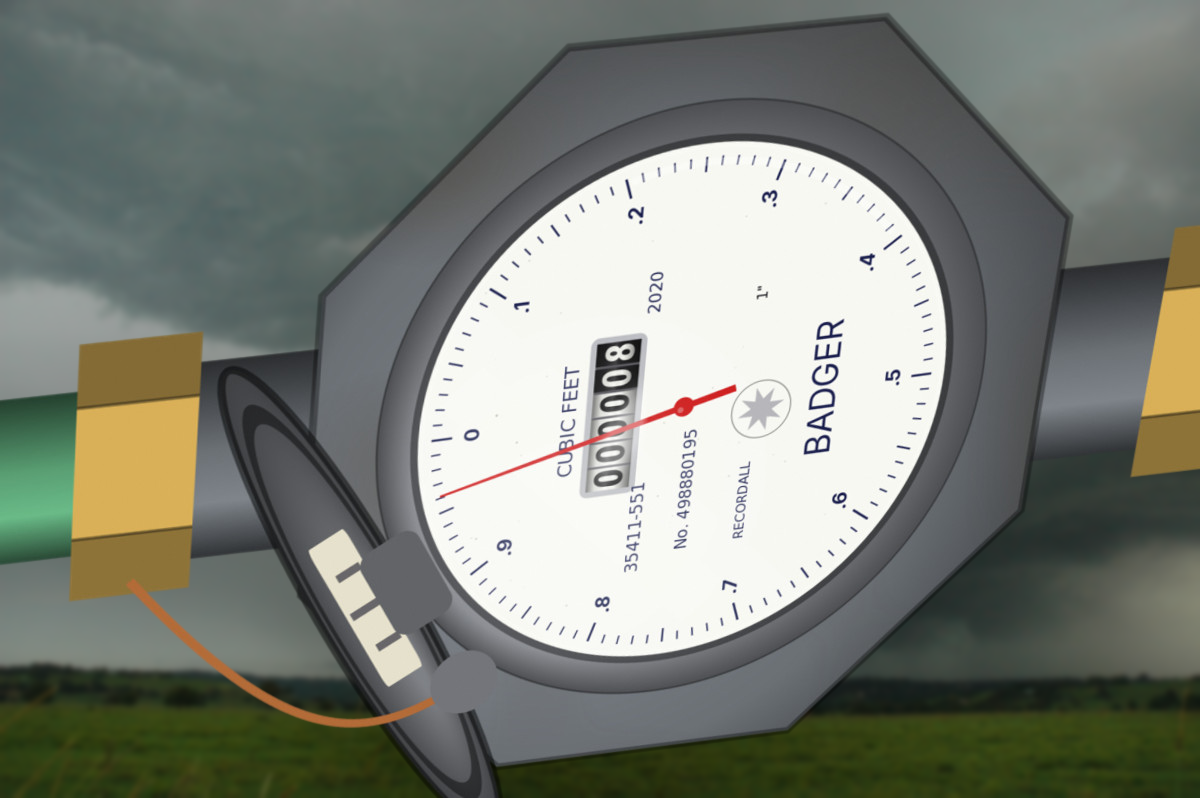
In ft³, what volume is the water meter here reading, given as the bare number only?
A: 7.96
